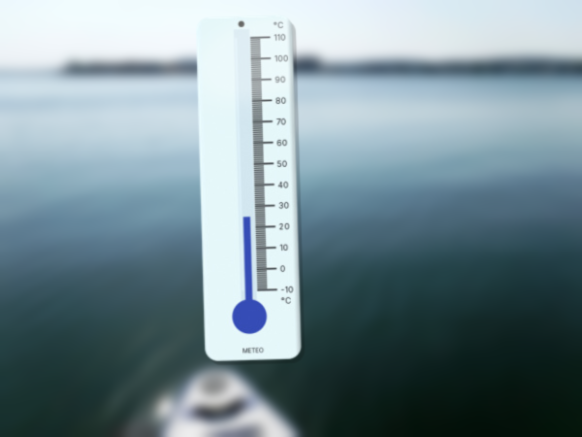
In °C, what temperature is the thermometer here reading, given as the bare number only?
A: 25
